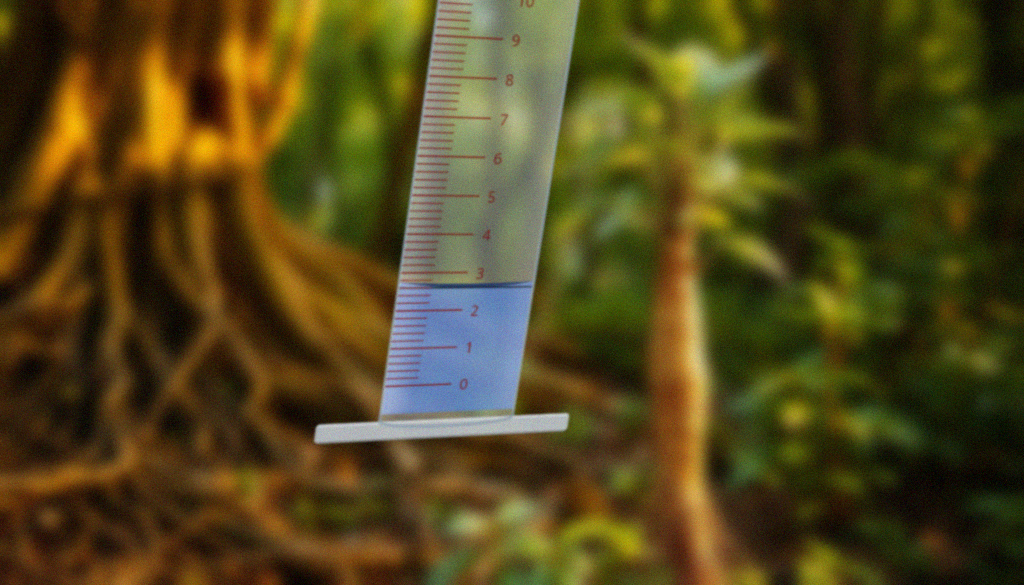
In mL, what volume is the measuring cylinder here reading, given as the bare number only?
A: 2.6
